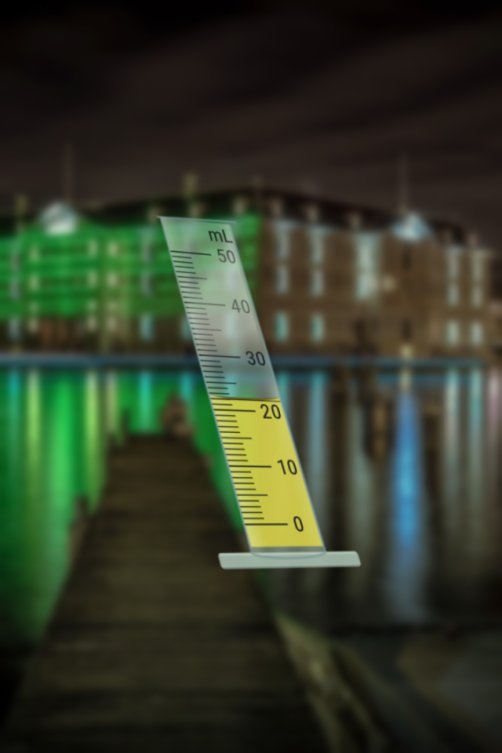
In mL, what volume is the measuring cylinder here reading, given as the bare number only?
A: 22
